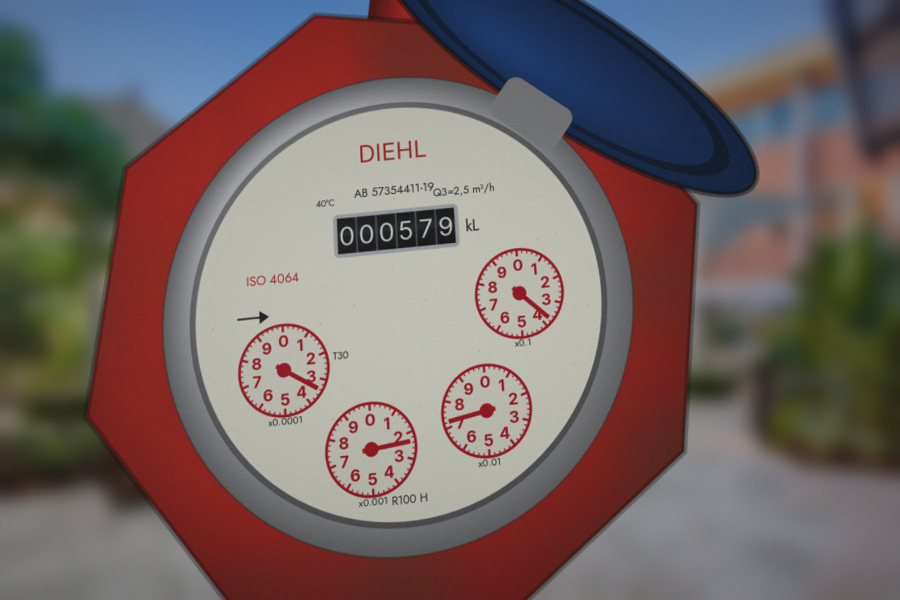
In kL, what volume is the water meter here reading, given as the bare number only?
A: 579.3723
